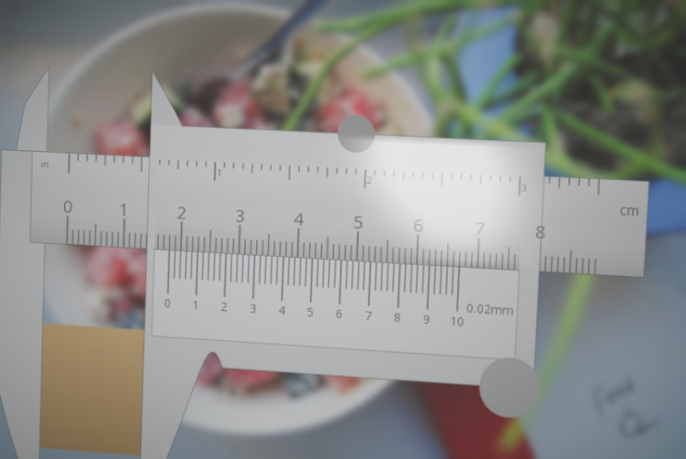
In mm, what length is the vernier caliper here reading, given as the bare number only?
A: 18.0
